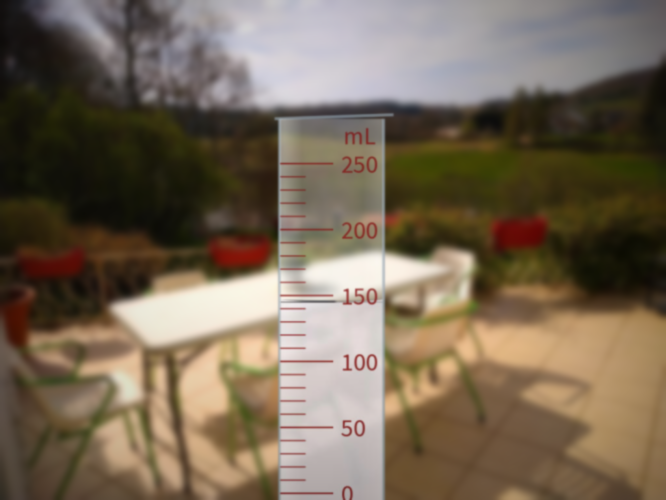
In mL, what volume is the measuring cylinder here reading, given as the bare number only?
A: 145
